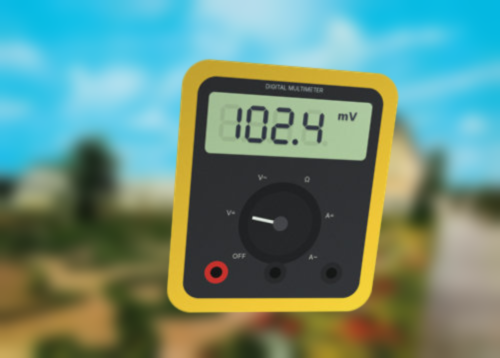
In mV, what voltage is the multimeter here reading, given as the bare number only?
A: 102.4
